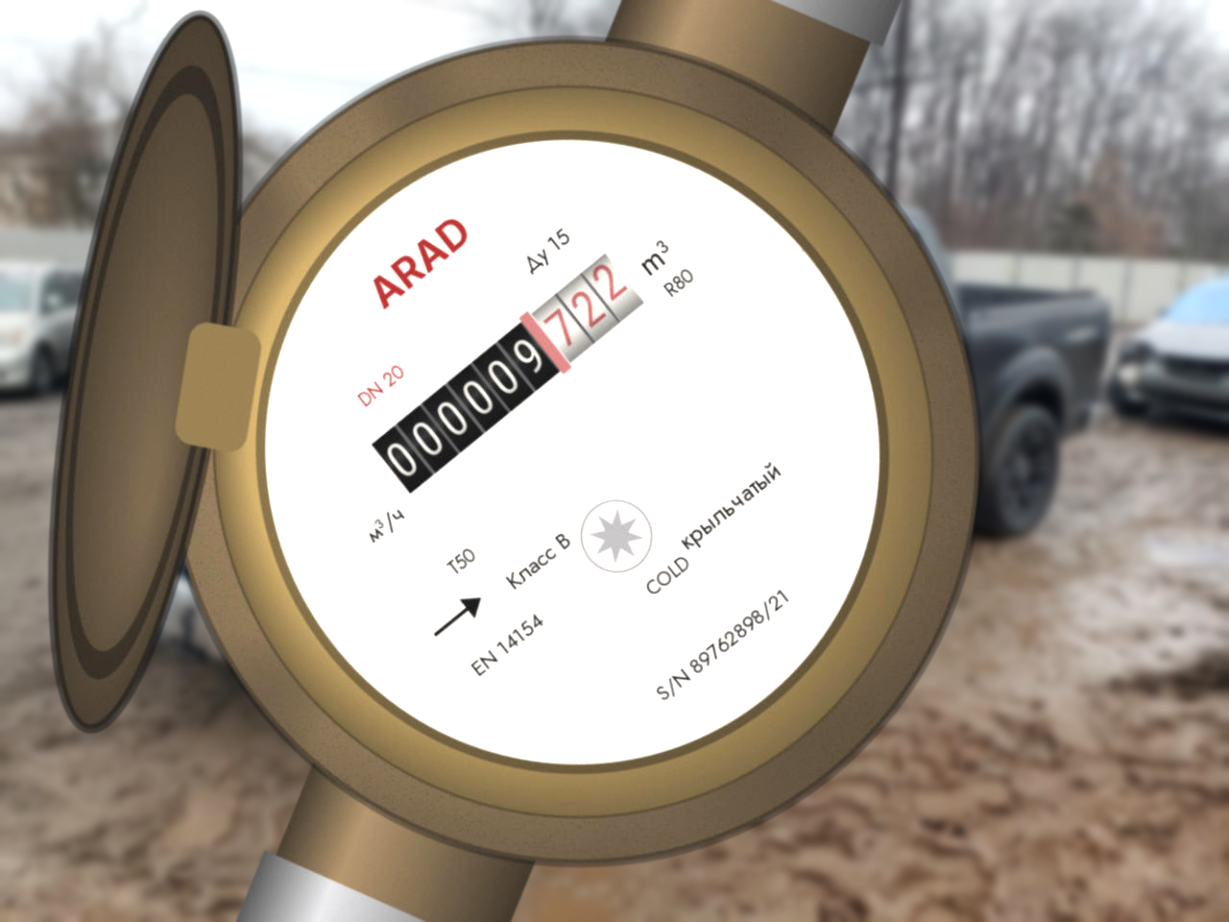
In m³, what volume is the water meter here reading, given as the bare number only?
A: 9.722
